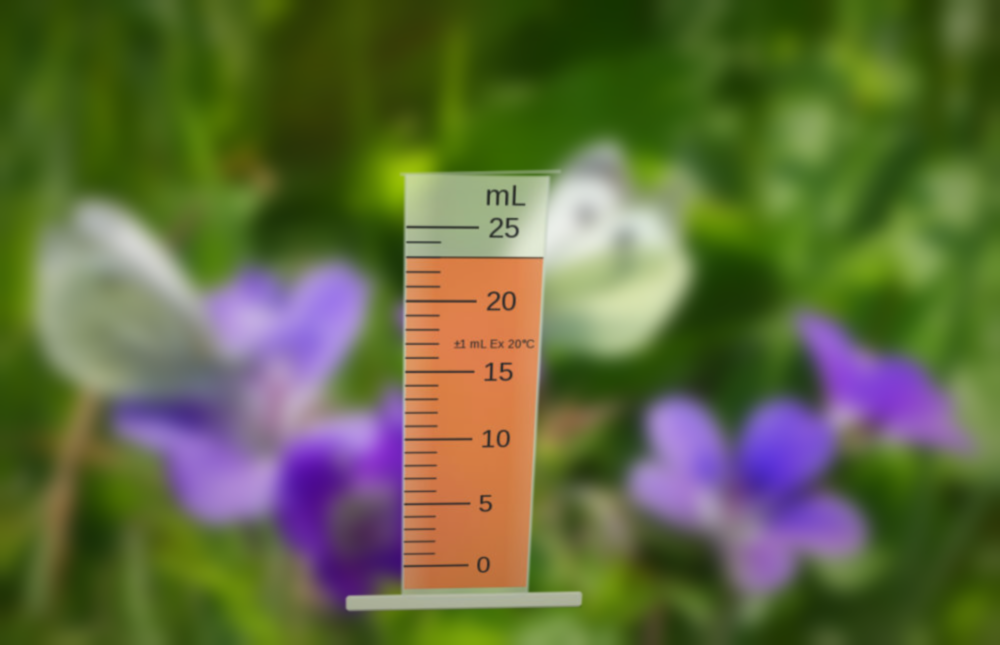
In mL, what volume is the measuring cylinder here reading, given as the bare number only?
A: 23
